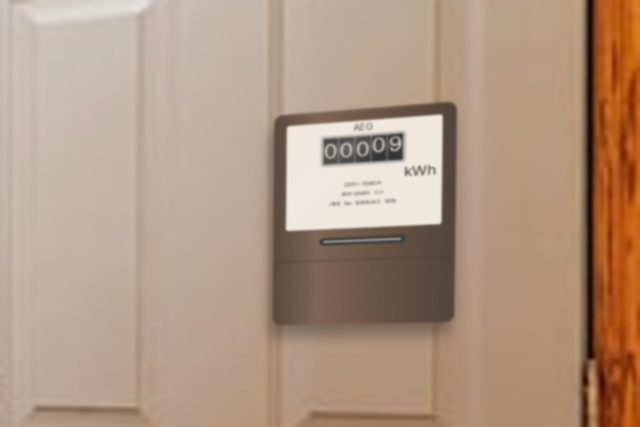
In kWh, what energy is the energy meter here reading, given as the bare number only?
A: 9
